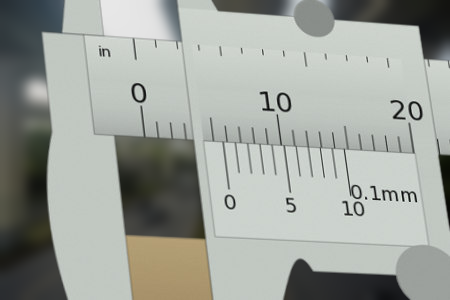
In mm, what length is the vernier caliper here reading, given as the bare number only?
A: 5.7
